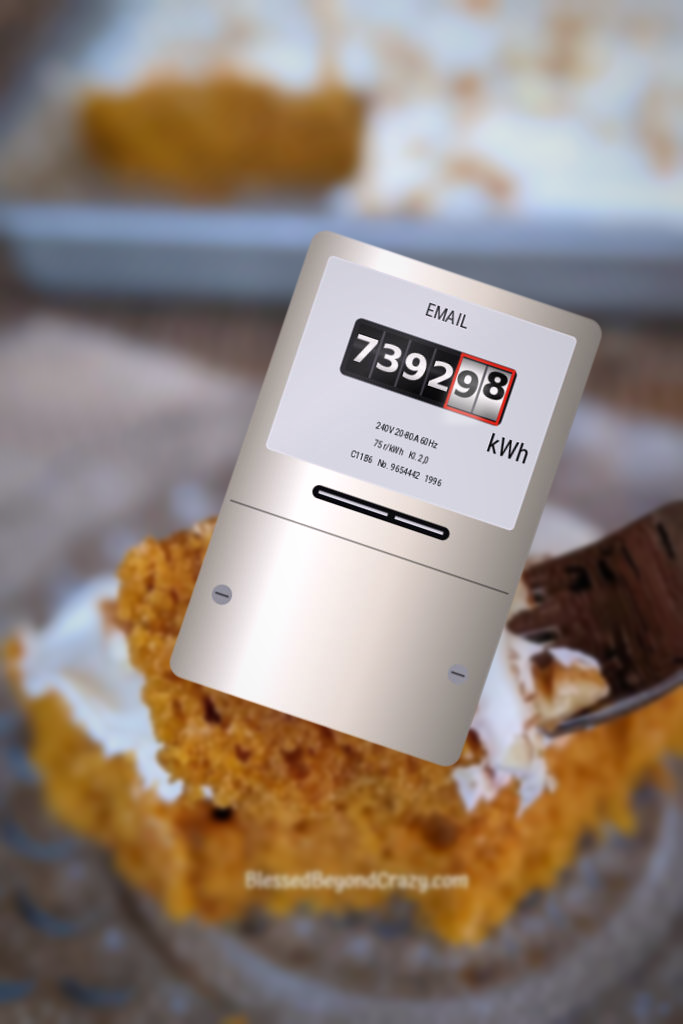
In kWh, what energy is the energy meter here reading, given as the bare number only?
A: 7392.98
